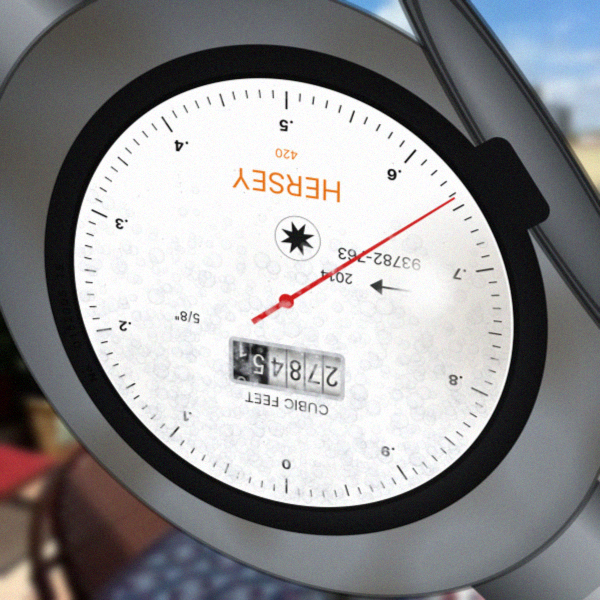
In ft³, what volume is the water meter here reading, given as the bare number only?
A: 278450.64
